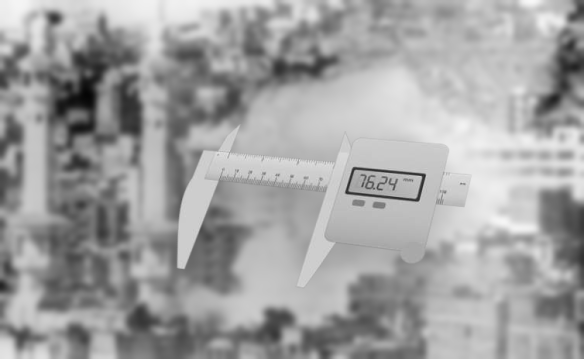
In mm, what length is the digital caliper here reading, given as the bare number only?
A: 76.24
